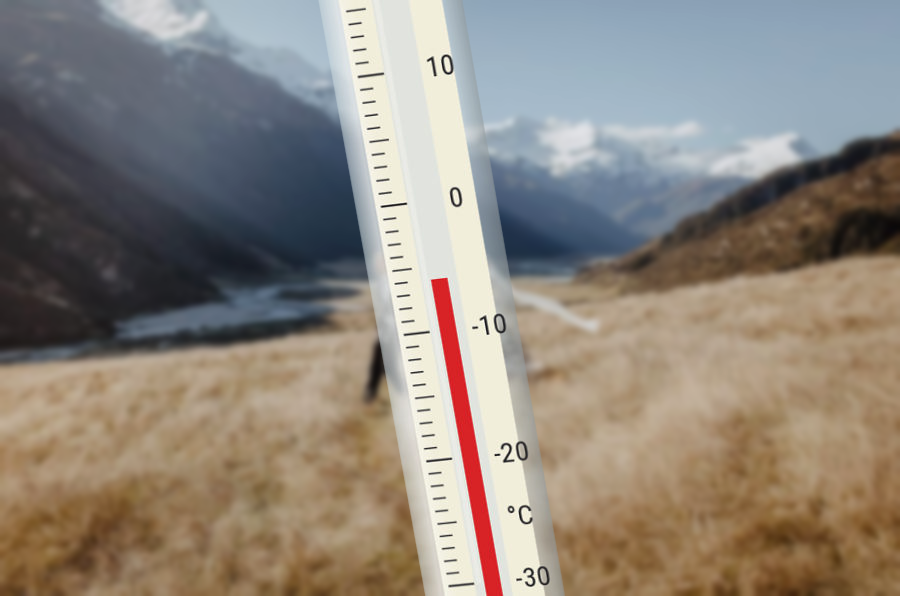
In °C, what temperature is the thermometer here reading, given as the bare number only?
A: -6
